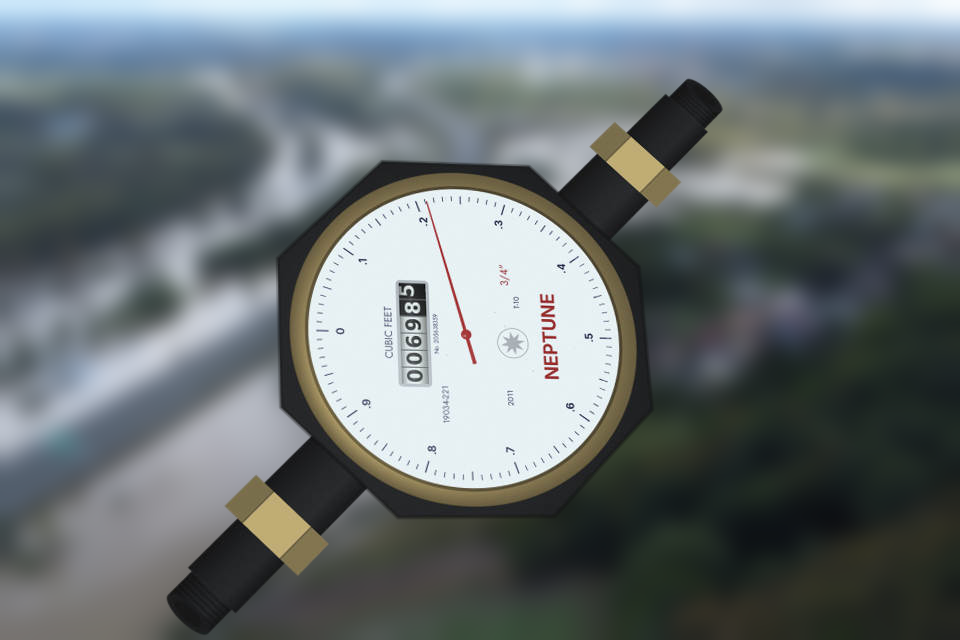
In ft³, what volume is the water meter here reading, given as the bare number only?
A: 6985.21
